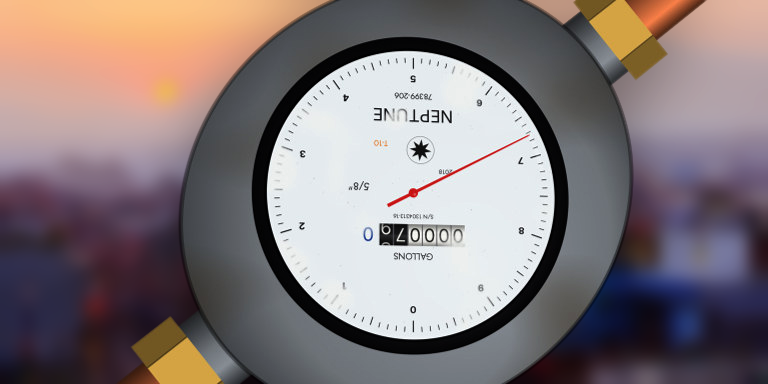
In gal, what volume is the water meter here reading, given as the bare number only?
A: 786.7
